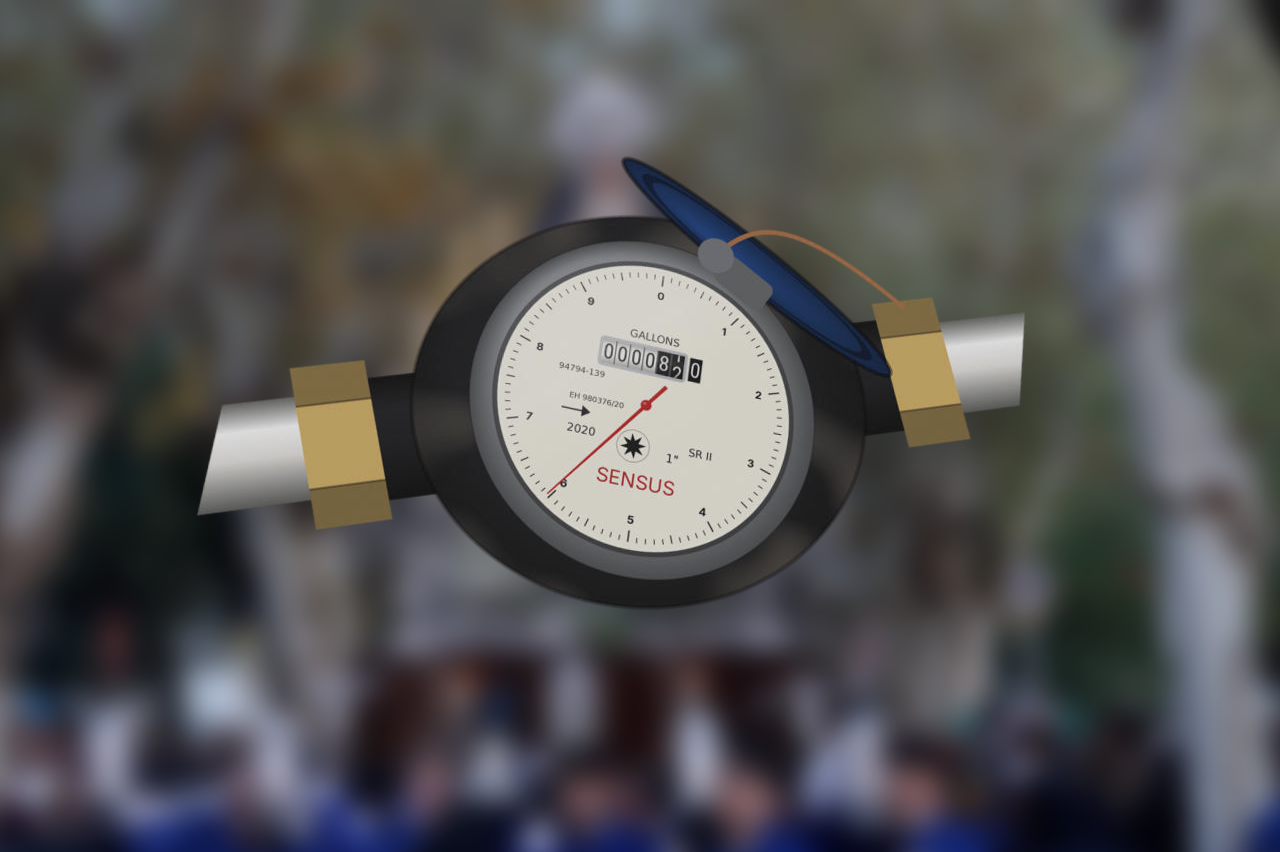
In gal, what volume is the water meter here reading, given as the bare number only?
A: 816.0
